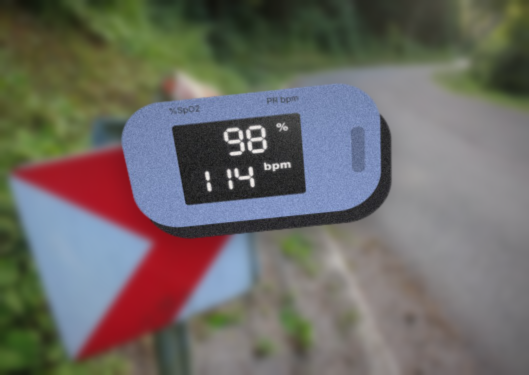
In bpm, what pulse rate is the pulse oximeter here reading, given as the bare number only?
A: 114
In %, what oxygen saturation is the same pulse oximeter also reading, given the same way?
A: 98
